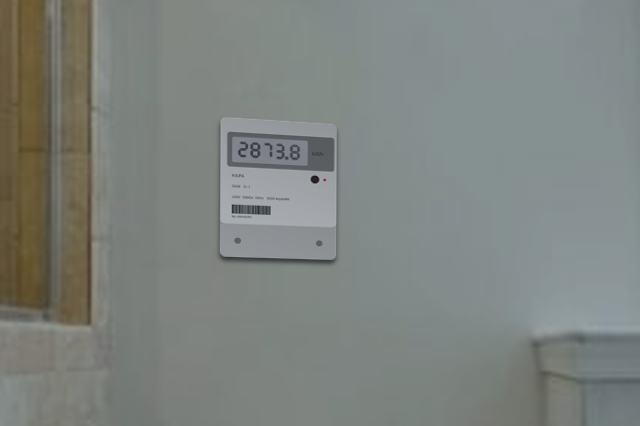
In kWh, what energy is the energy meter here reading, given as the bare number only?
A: 2873.8
